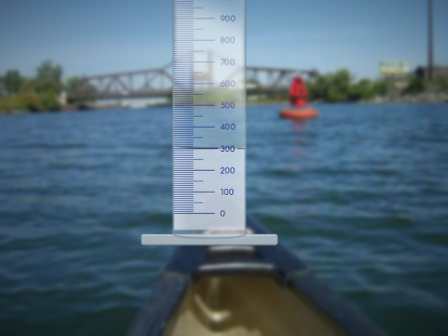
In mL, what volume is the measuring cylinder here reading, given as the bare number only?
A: 300
